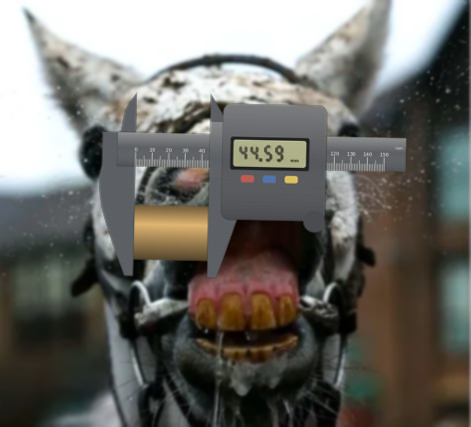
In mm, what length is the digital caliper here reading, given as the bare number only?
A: 44.59
